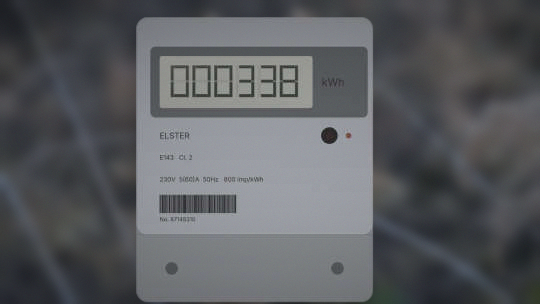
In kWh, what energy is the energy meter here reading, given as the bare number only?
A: 338
